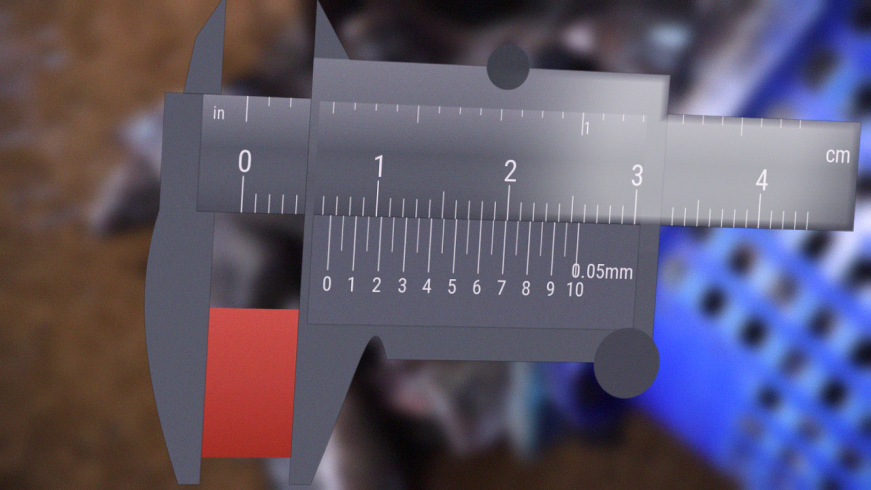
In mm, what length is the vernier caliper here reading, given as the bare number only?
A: 6.6
